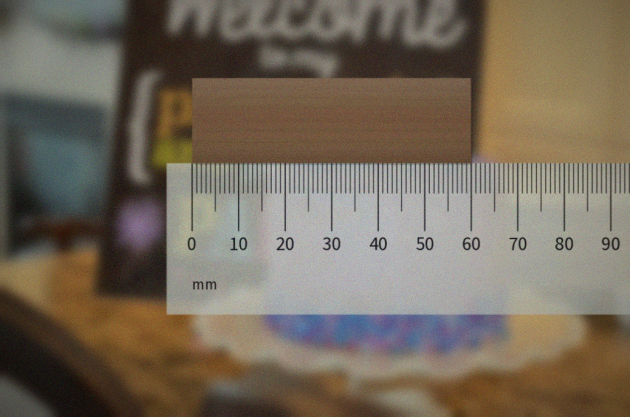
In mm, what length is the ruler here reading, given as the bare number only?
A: 60
